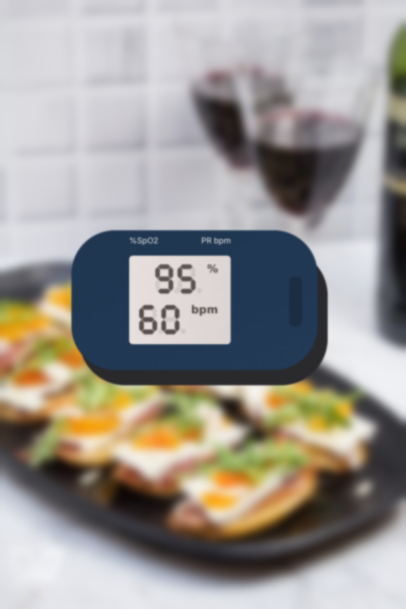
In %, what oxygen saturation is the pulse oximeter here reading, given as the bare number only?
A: 95
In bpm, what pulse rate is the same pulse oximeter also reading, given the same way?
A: 60
